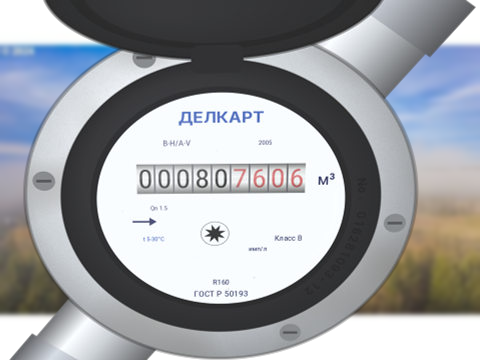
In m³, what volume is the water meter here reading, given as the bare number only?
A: 80.7606
